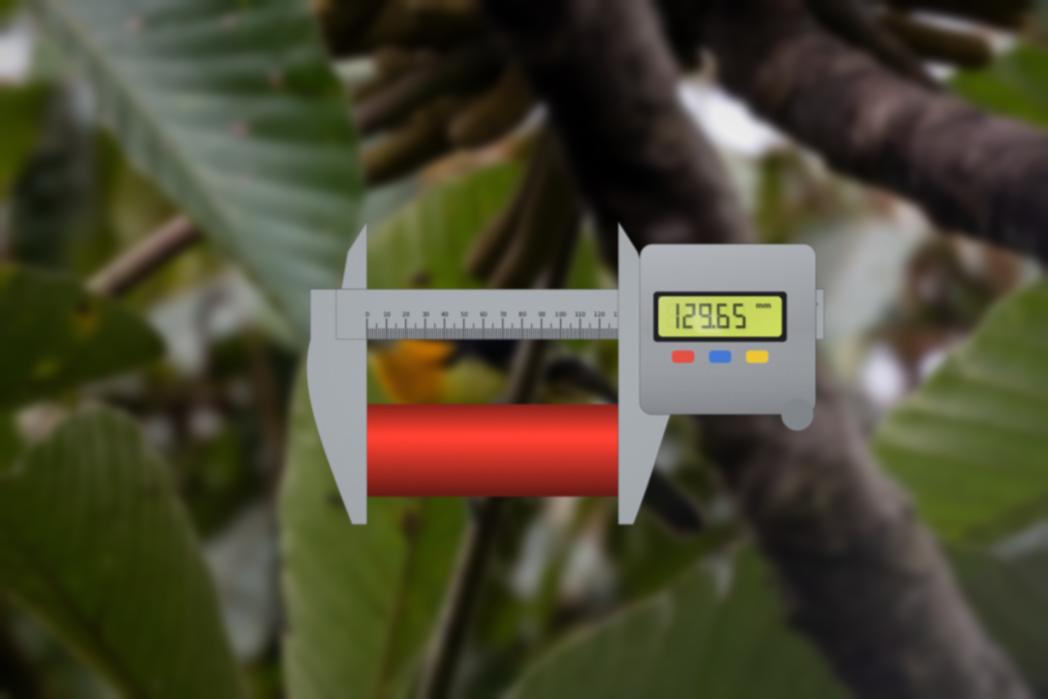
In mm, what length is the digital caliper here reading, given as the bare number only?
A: 129.65
